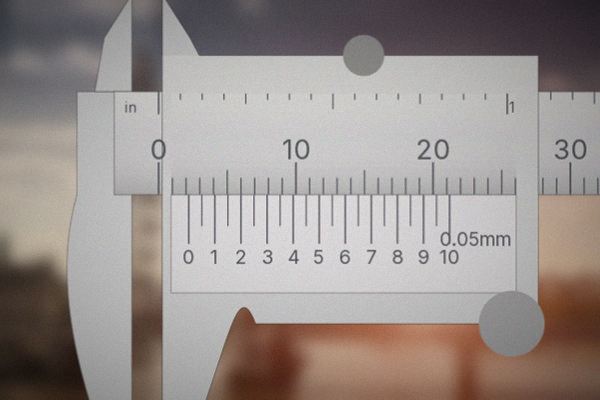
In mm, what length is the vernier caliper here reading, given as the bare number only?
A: 2.2
